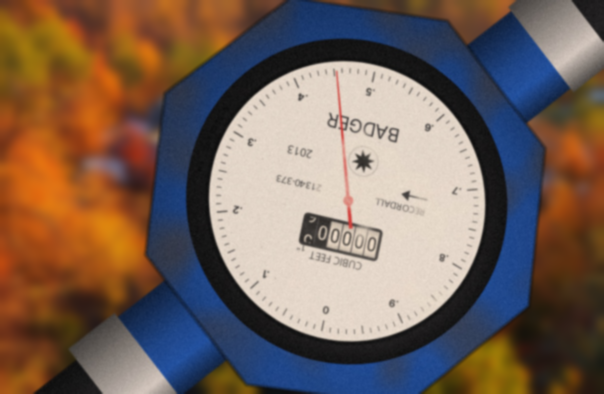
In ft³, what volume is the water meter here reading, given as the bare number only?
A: 5.45
